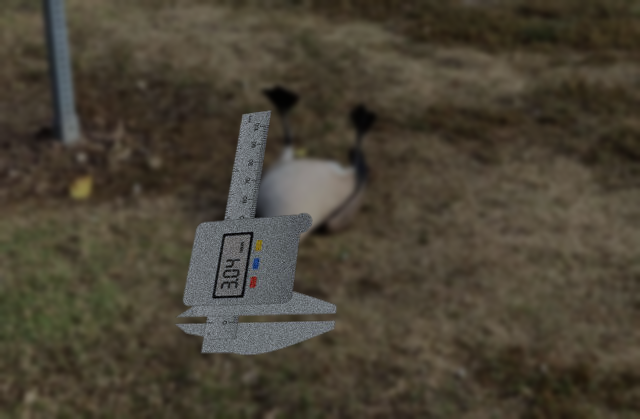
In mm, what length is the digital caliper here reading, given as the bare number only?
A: 3.04
